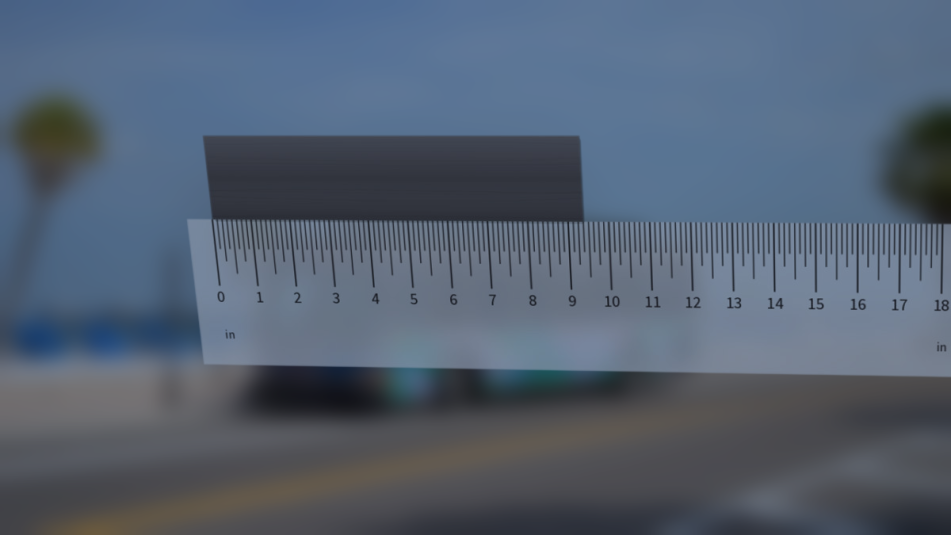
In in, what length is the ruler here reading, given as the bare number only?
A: 9.375
